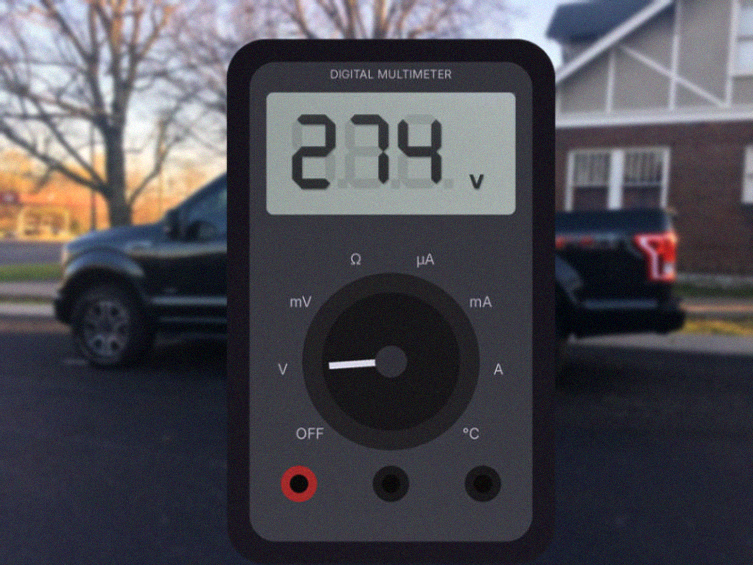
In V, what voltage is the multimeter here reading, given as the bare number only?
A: 274
